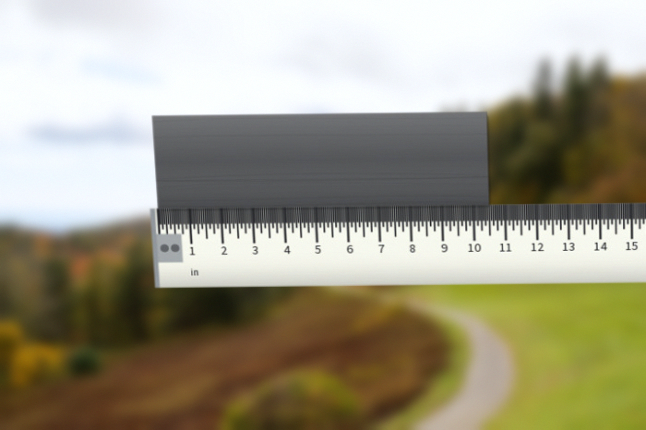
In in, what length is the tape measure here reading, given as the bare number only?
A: 10.5
